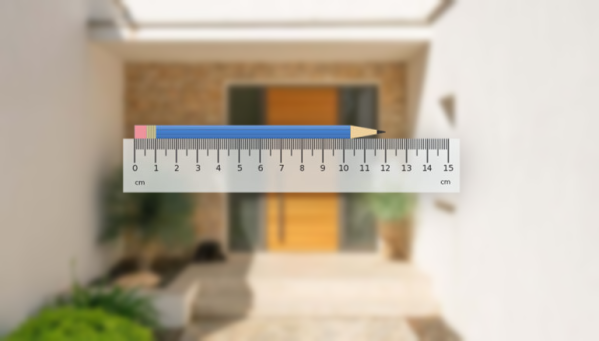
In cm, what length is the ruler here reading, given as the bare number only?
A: 12
